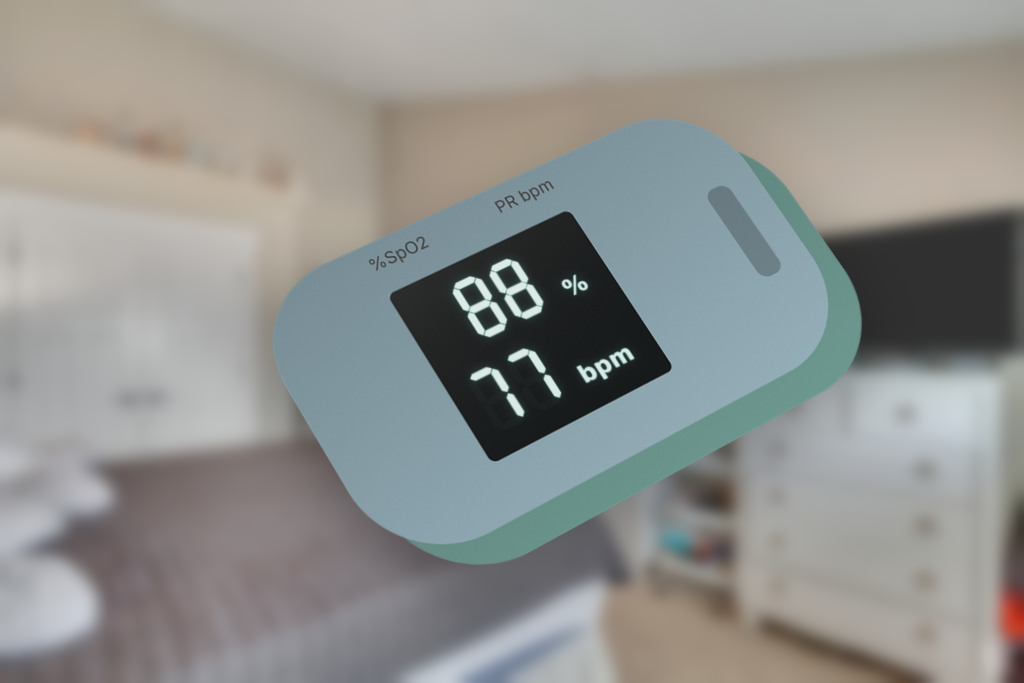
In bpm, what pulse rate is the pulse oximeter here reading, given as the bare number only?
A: 77
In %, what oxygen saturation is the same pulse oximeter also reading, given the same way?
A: 88
